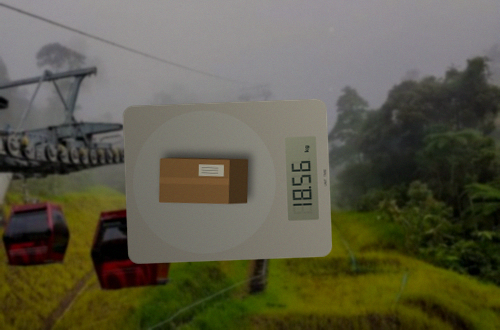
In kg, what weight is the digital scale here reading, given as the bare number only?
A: 18.56
